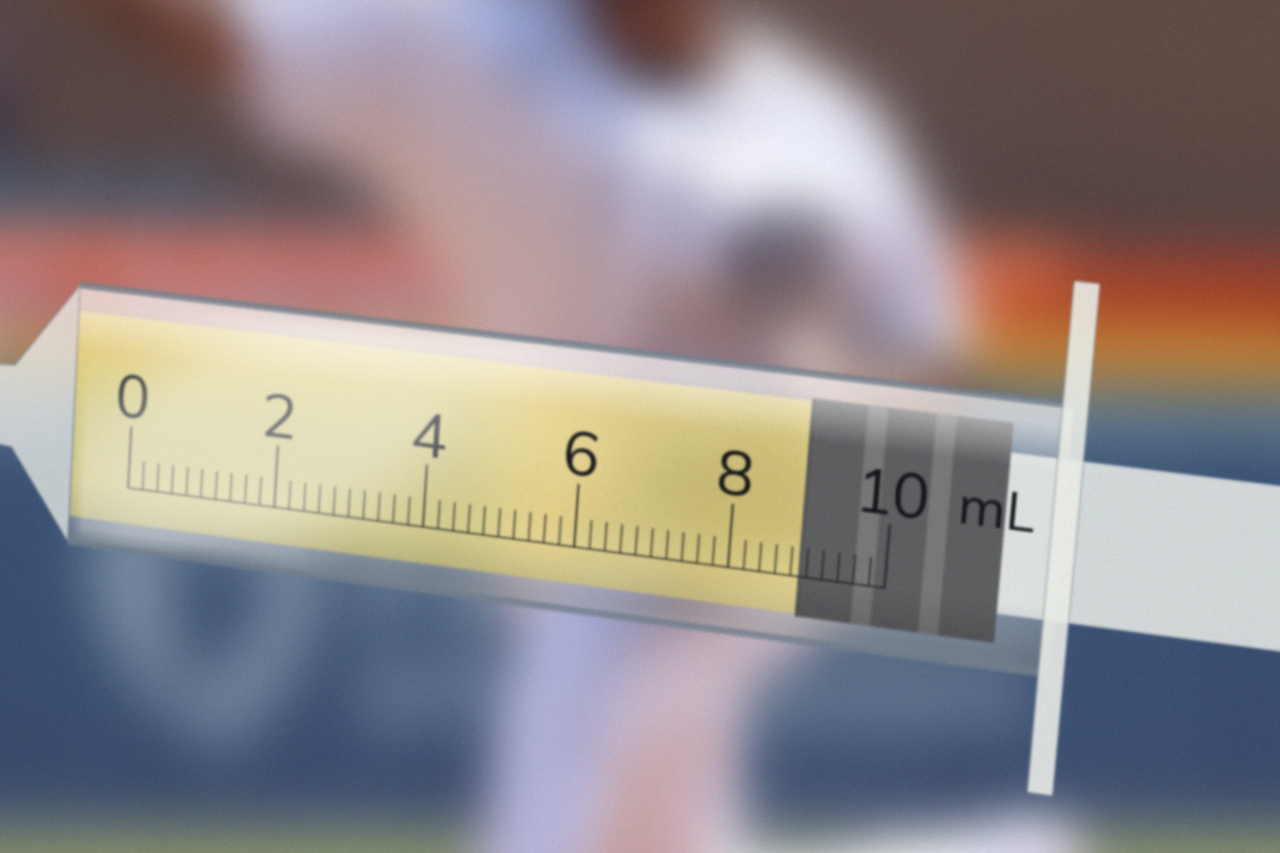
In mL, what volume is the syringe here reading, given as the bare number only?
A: 8.9
